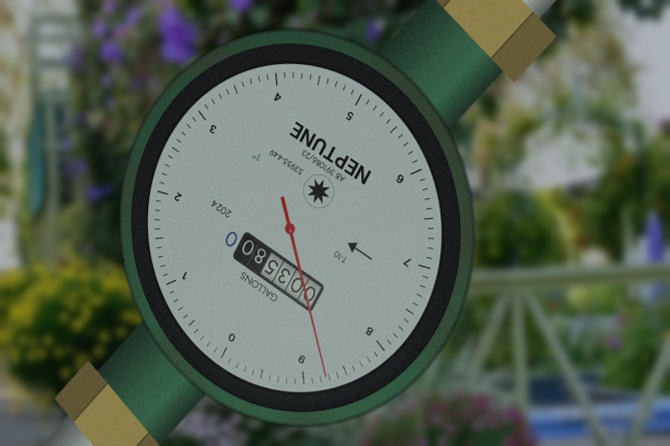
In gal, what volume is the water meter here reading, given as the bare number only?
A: 35798.7
